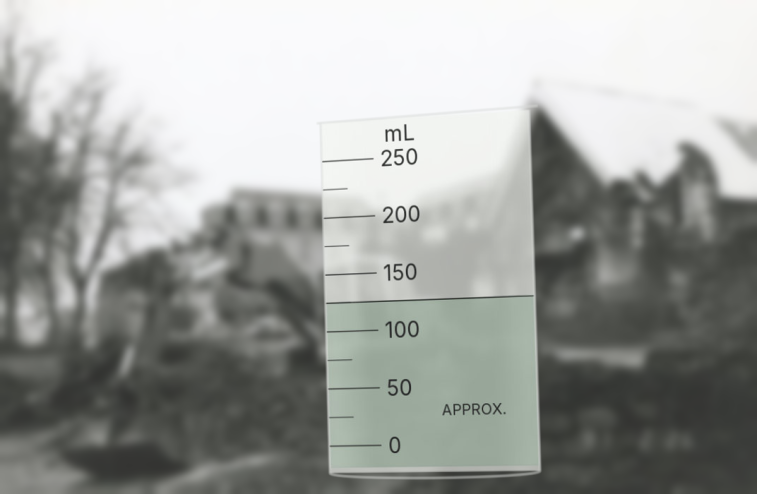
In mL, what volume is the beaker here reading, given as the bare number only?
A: 125
